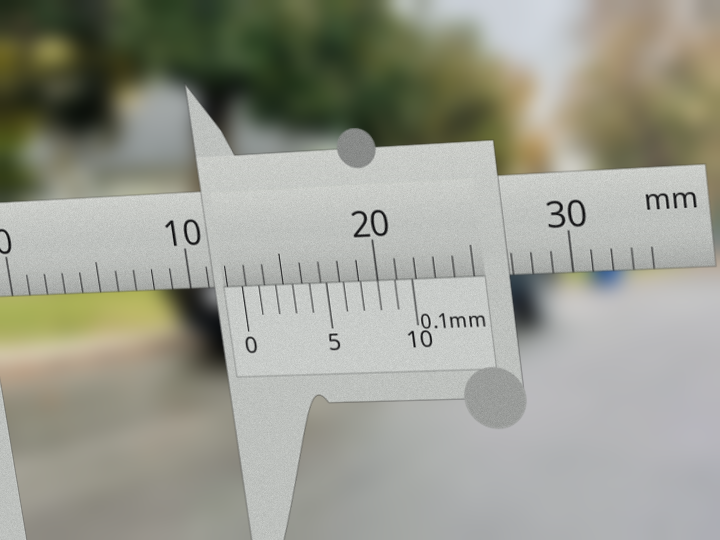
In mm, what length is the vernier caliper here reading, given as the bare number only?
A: 12.8
